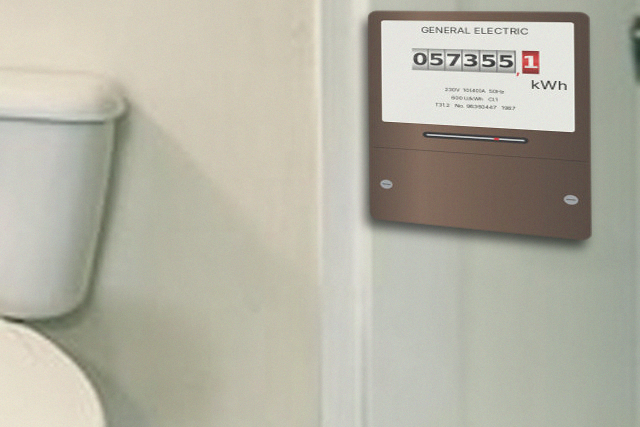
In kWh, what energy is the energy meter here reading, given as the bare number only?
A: 57355.1
